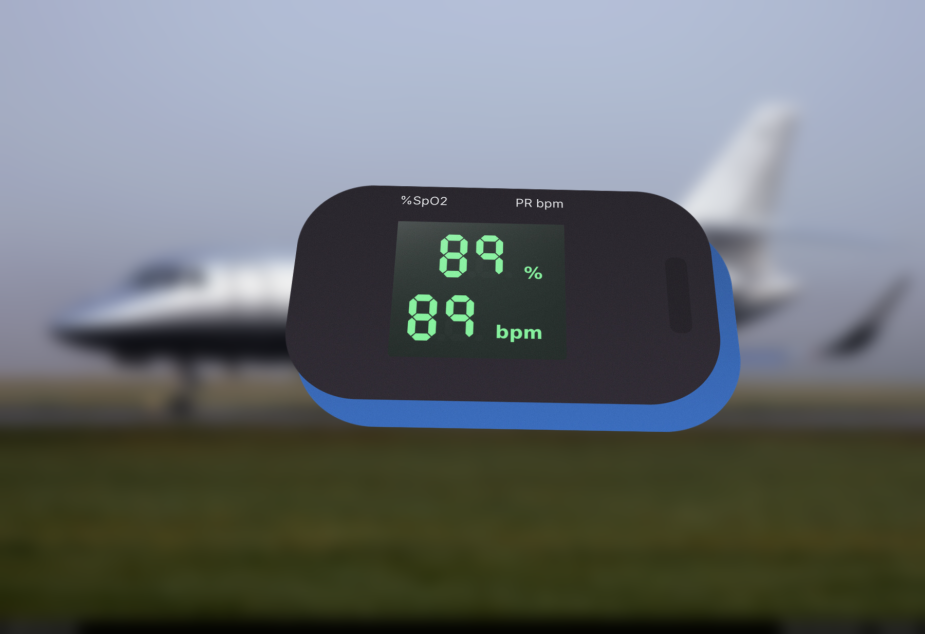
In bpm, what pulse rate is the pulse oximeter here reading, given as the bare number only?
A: 89
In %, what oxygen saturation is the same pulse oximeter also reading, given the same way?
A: 89
